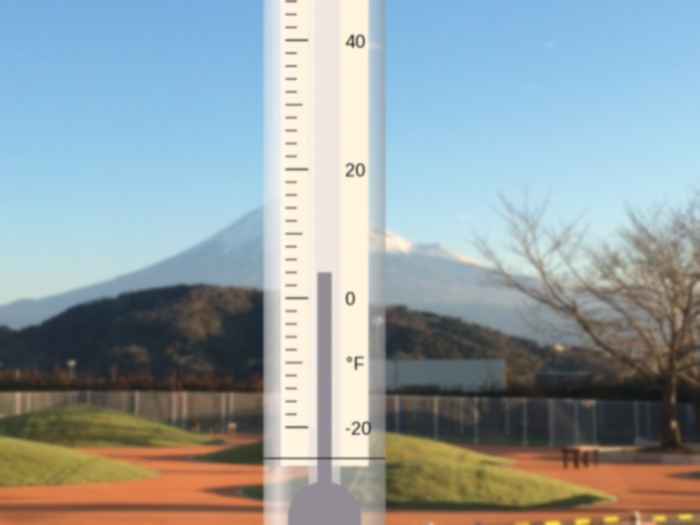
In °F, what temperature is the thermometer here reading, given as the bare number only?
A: 4
